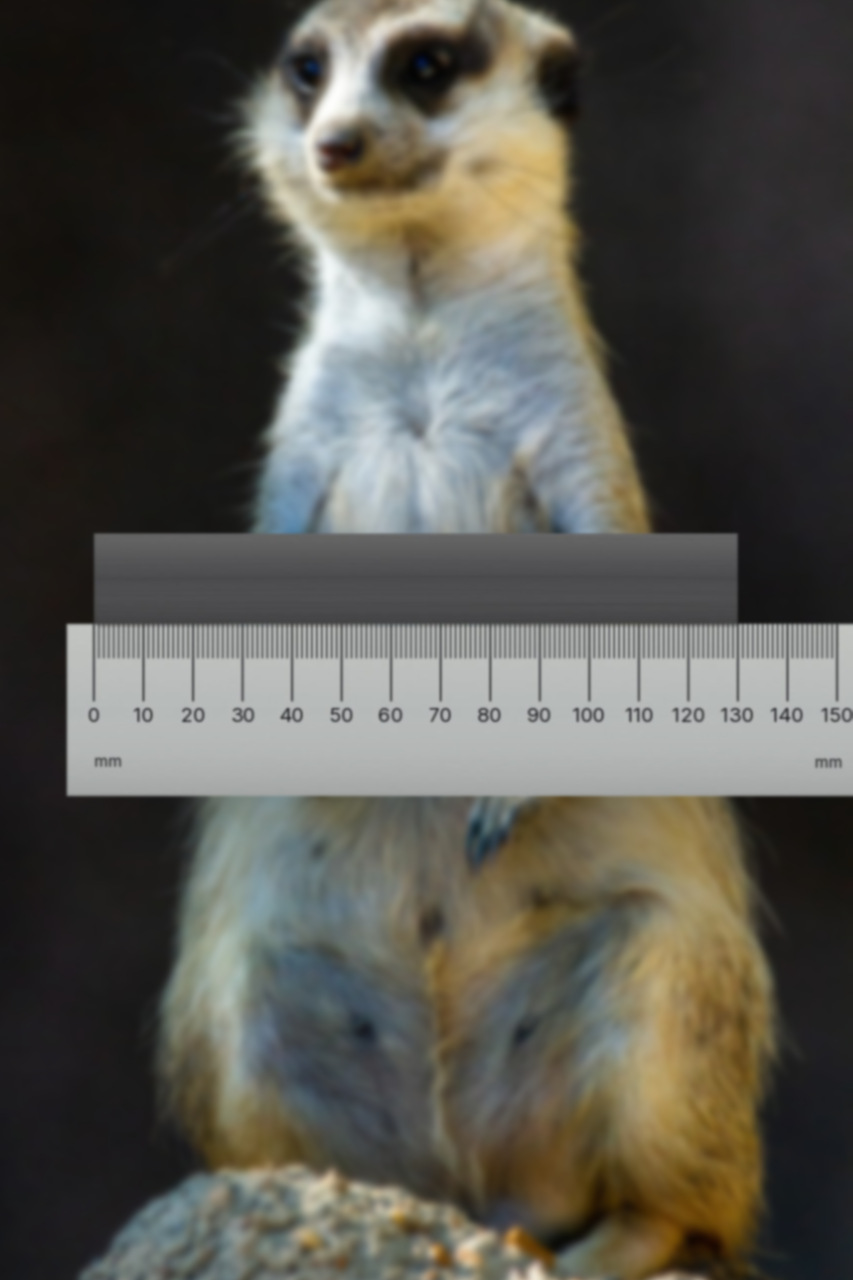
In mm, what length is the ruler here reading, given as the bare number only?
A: 130
